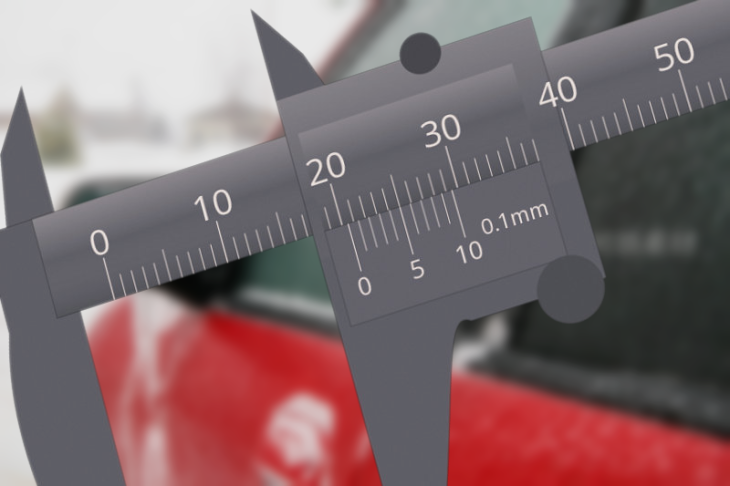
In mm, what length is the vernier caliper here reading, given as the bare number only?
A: 20.5
